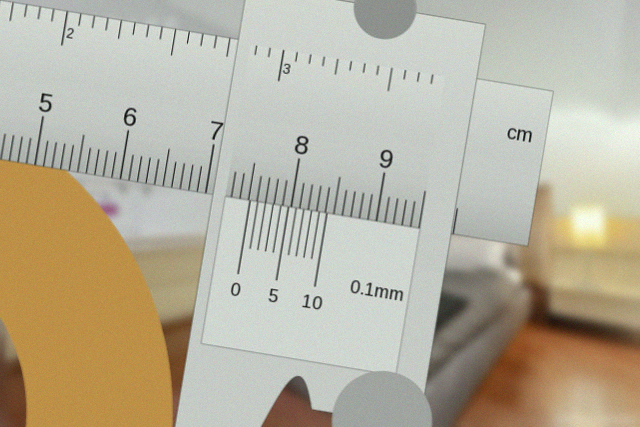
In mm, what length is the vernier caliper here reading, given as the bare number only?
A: 75.2
